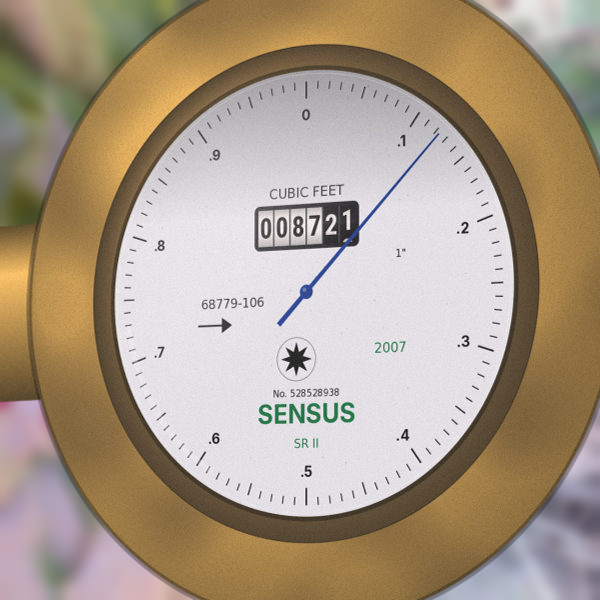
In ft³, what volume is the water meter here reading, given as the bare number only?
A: 8721.12
